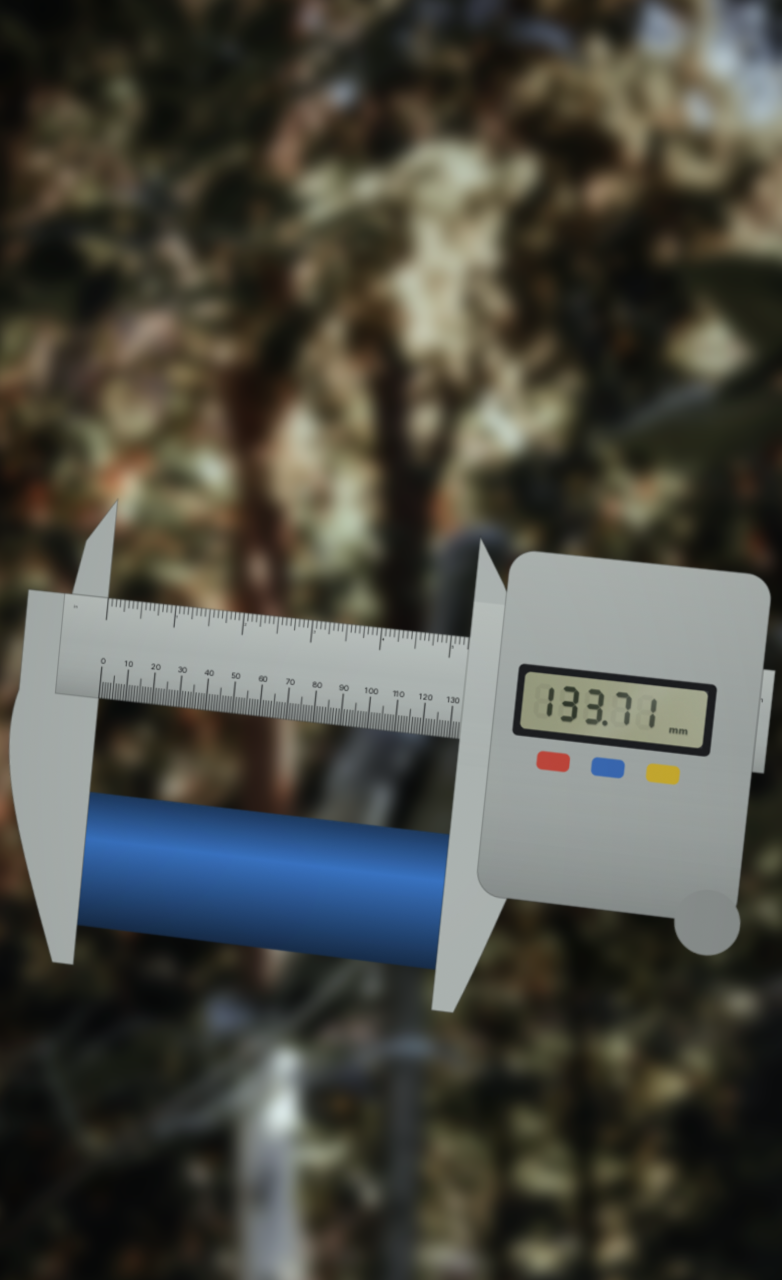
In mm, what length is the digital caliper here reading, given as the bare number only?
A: 133.71
